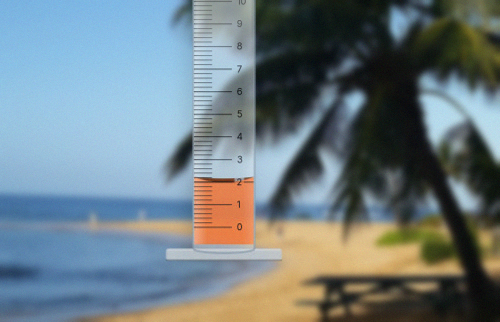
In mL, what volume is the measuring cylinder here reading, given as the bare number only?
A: 2
